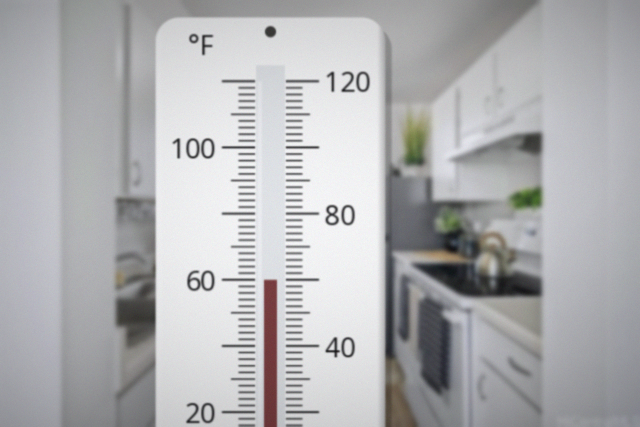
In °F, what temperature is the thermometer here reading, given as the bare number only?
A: 60
